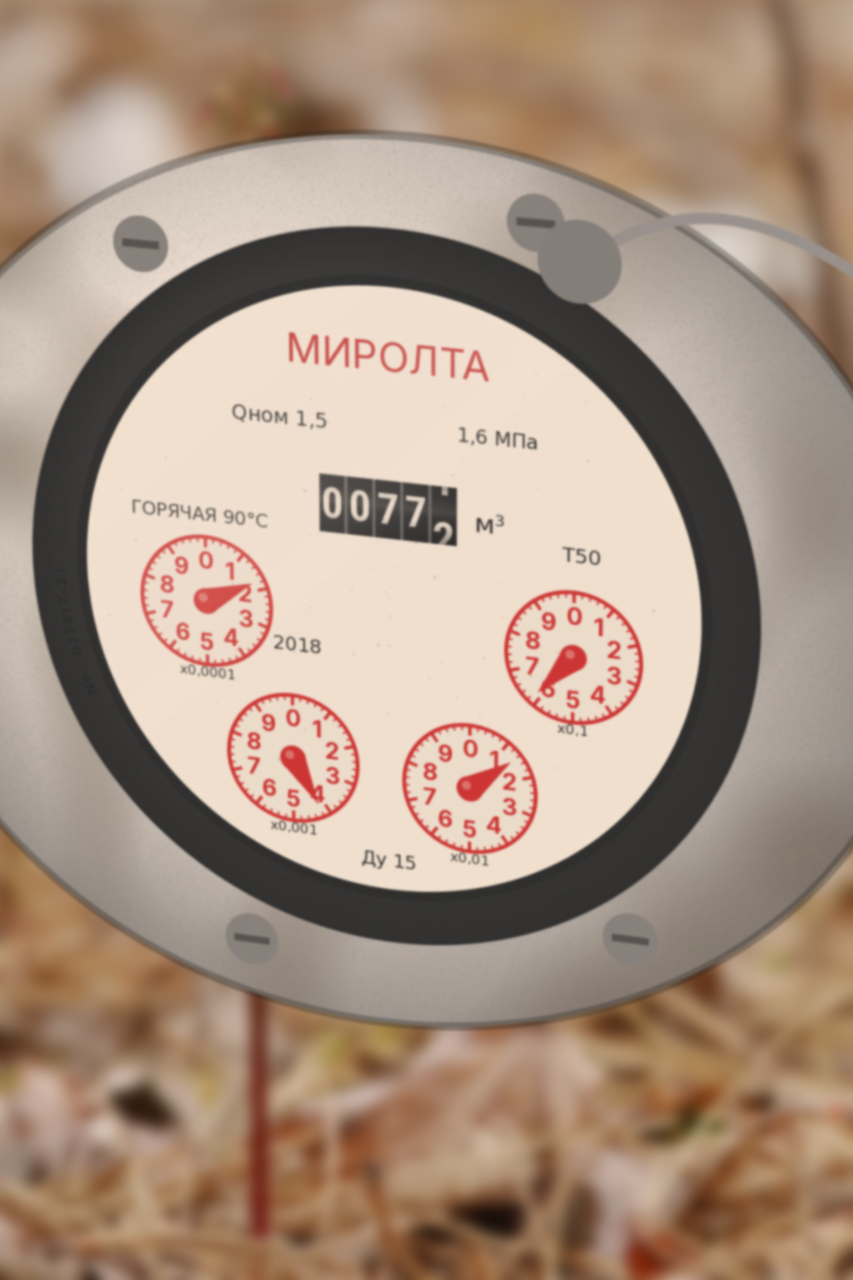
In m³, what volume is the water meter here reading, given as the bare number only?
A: 771.6141
